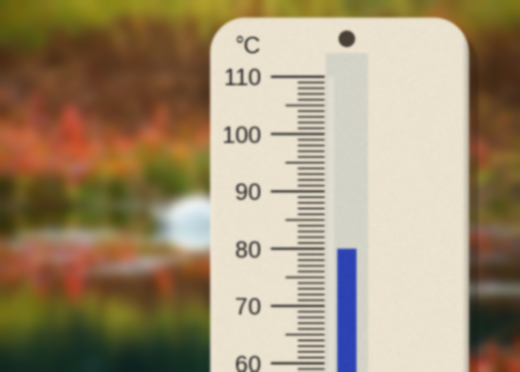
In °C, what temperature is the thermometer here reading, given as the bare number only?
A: 80
